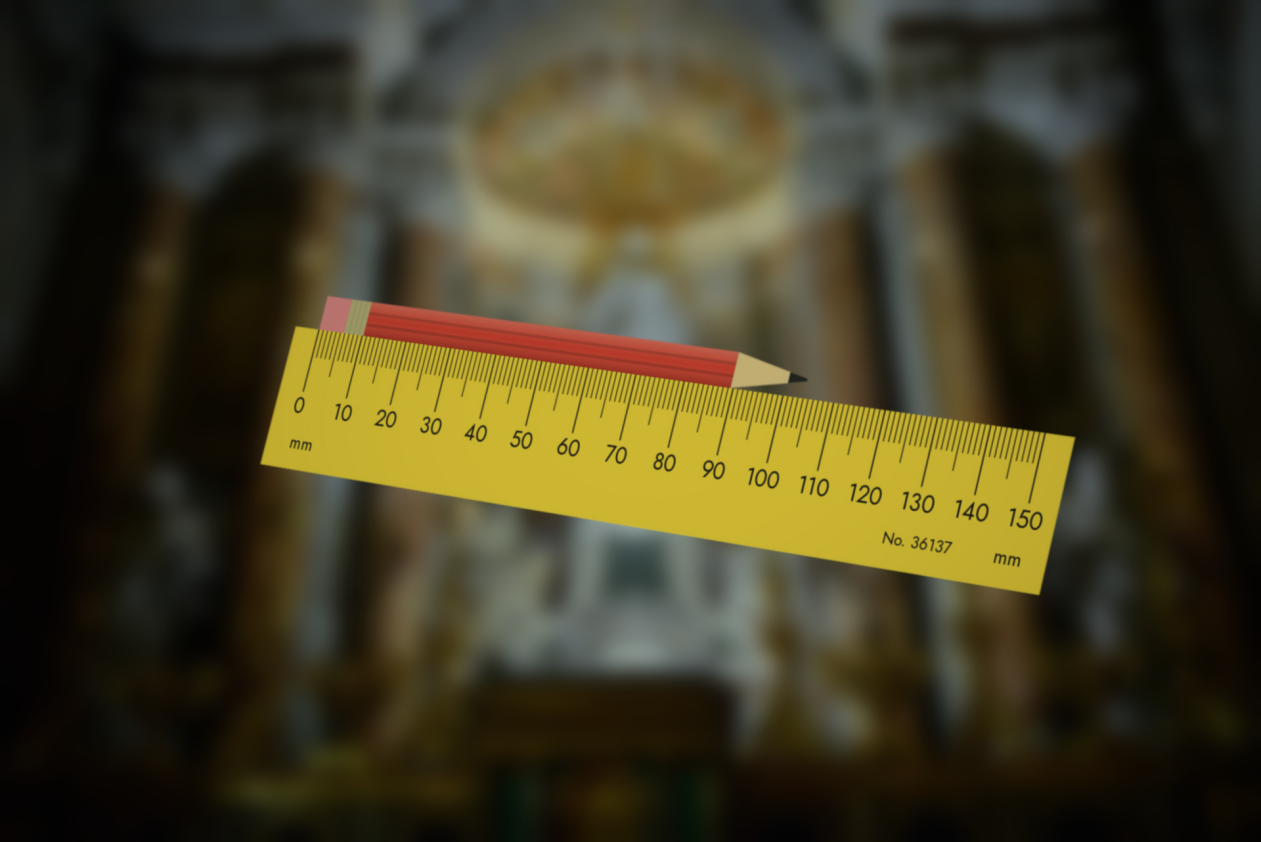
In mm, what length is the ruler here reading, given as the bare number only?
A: 104
